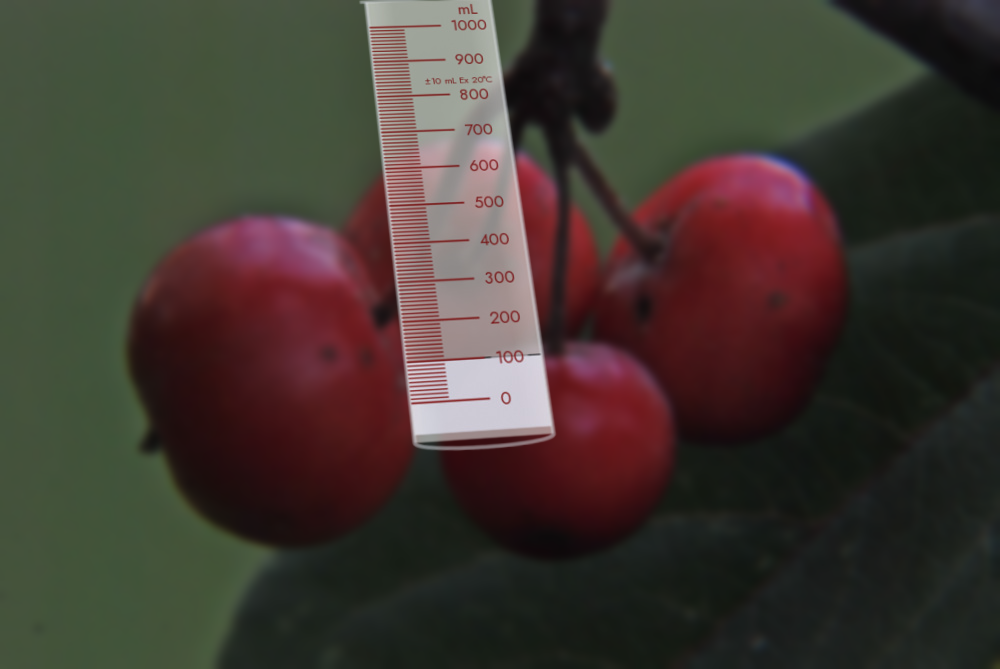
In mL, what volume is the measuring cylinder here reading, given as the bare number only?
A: 100
